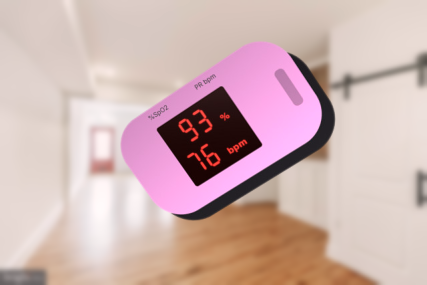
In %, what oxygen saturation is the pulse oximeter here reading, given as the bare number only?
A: 93
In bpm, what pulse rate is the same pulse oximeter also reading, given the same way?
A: 76
